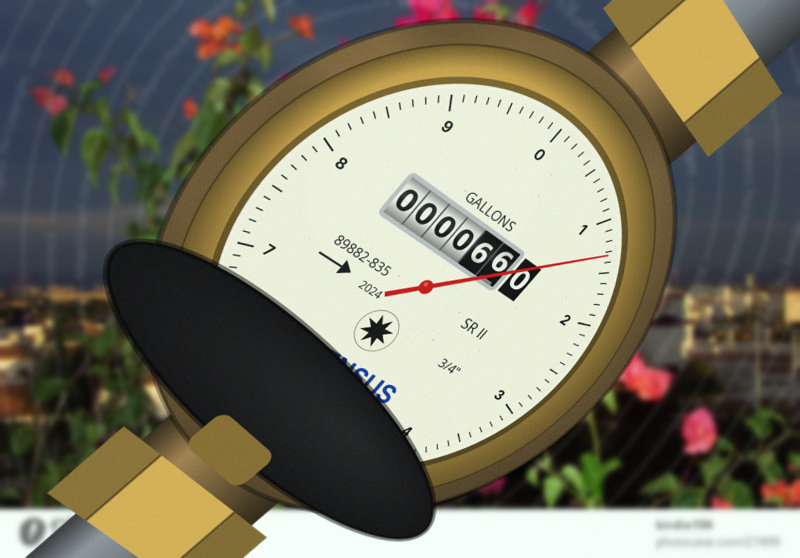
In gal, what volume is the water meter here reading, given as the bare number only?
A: 661.3
